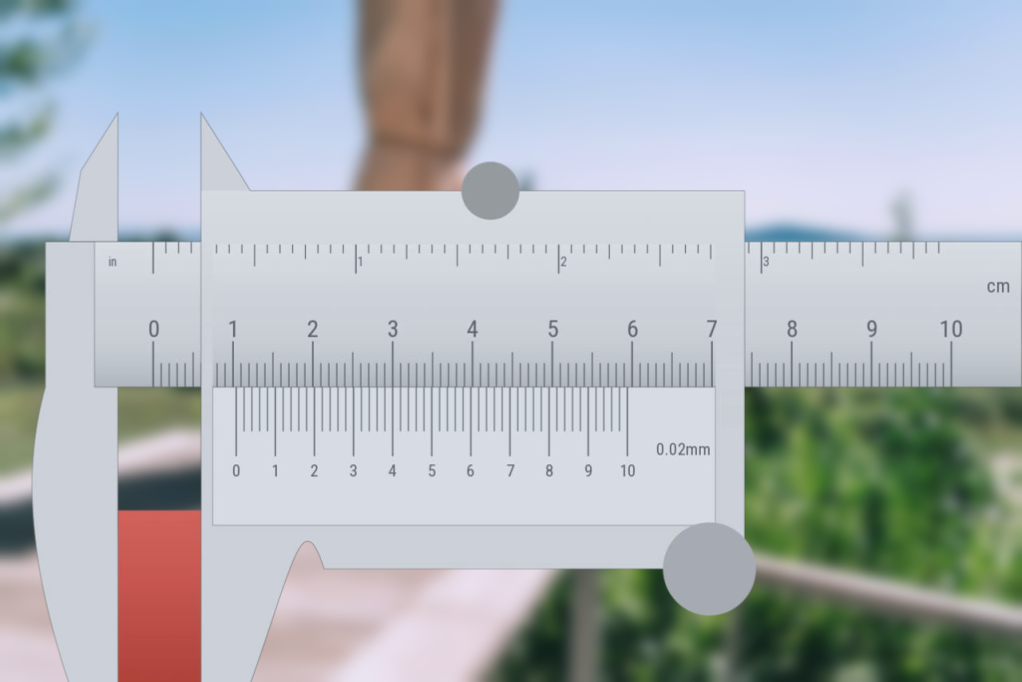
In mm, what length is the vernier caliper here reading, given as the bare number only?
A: 10.4
